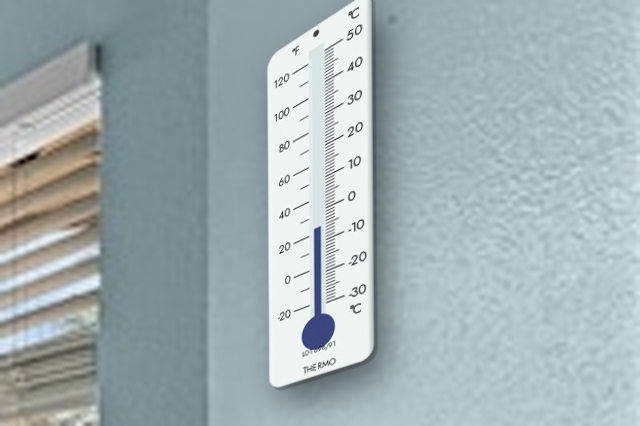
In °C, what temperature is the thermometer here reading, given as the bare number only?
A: -5
